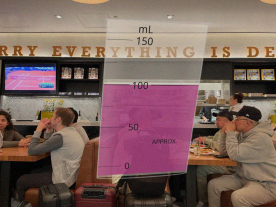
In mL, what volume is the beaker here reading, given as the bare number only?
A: 100
